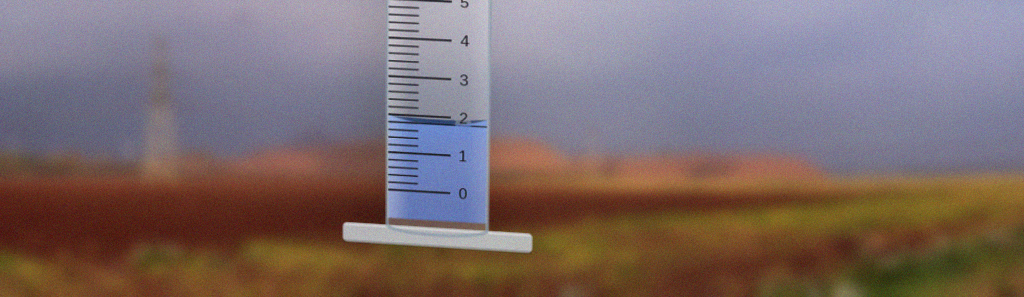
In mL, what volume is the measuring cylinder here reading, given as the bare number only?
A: 1.8
